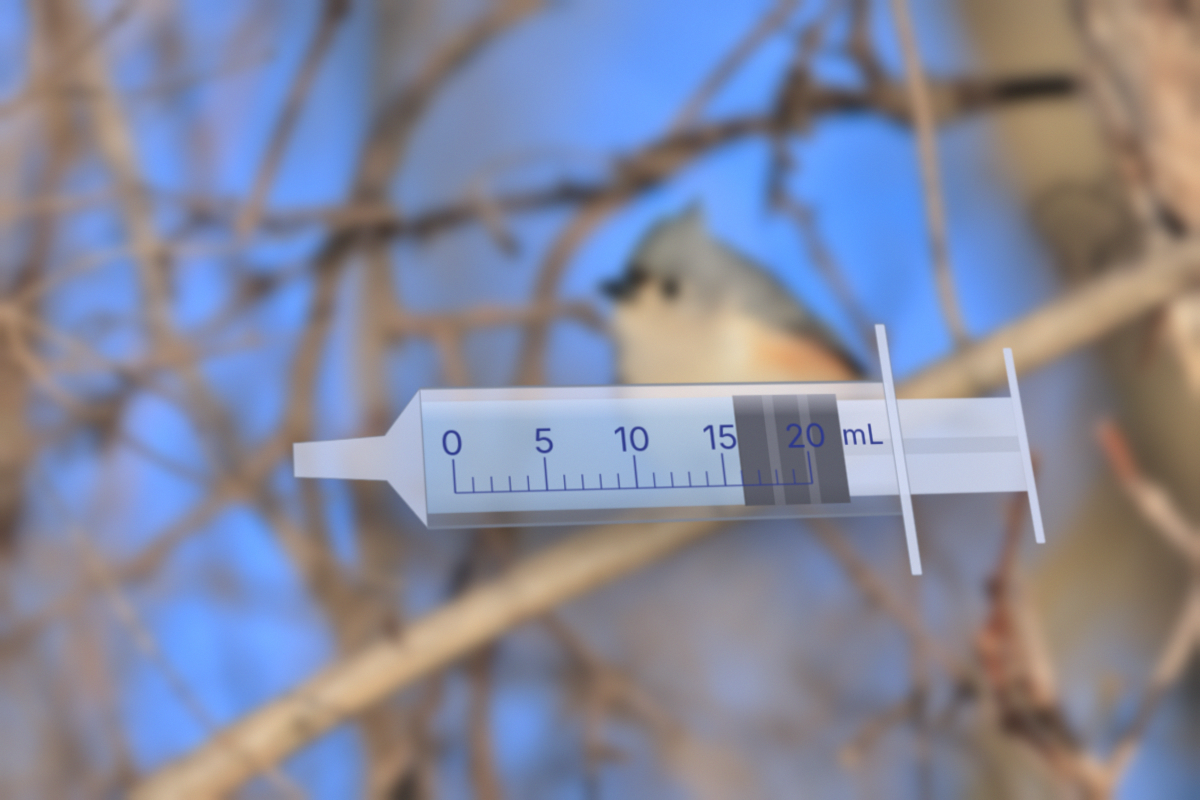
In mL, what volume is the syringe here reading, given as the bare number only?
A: 16
